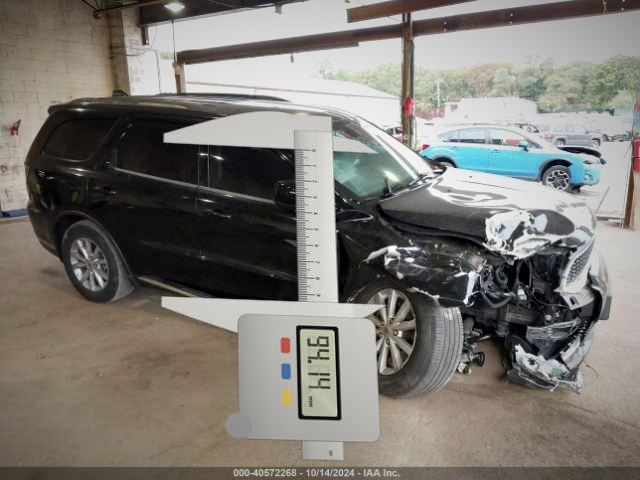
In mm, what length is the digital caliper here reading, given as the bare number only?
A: 94.14
